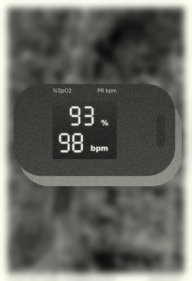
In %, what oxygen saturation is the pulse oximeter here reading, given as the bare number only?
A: 93
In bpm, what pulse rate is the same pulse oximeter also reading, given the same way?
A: 98
